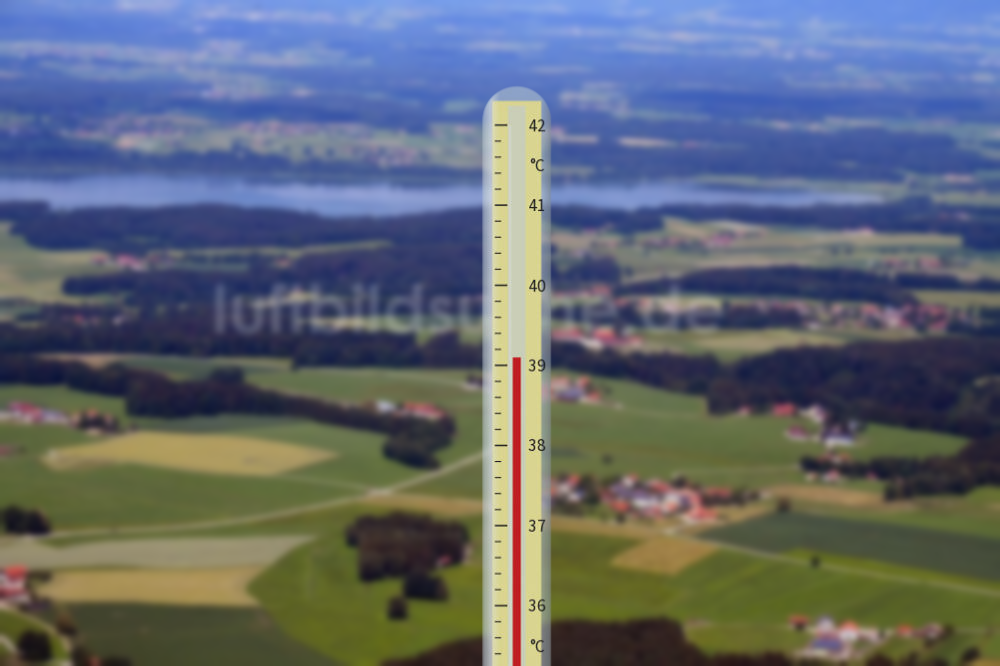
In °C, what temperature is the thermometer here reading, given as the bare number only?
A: 39.1
